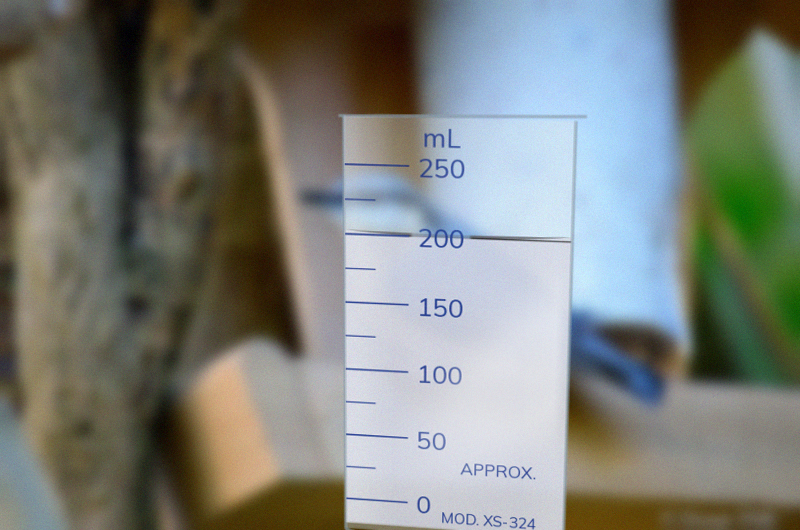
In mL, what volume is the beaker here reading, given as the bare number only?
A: 200
